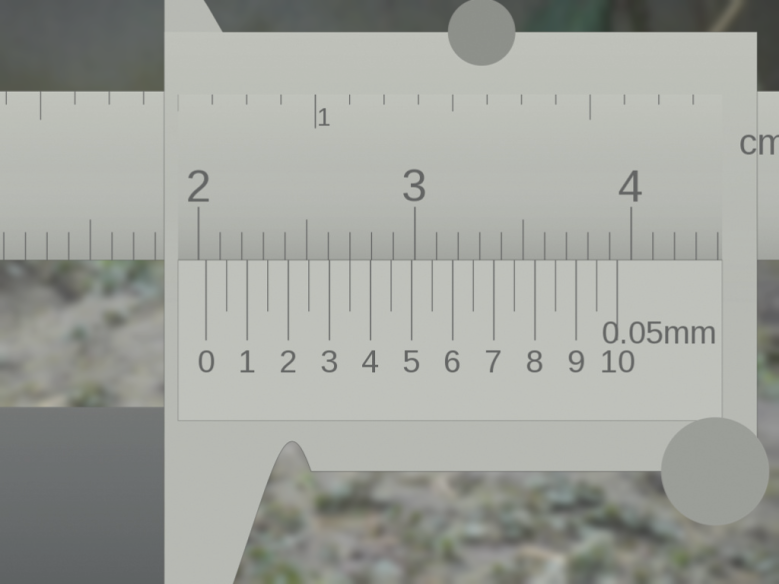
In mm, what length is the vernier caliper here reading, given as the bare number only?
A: 20.35
